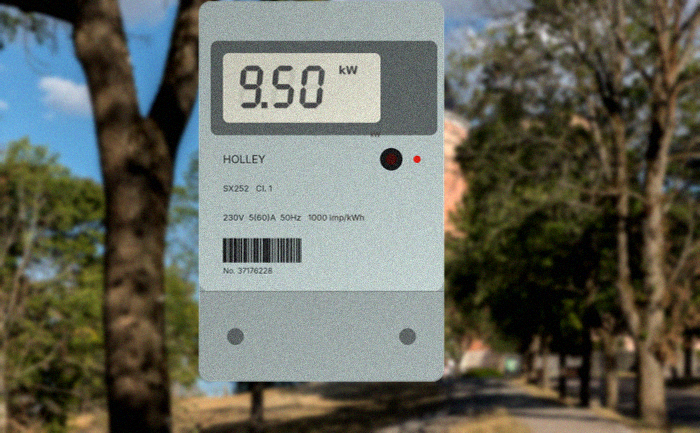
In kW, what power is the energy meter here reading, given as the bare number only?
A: 9.50
